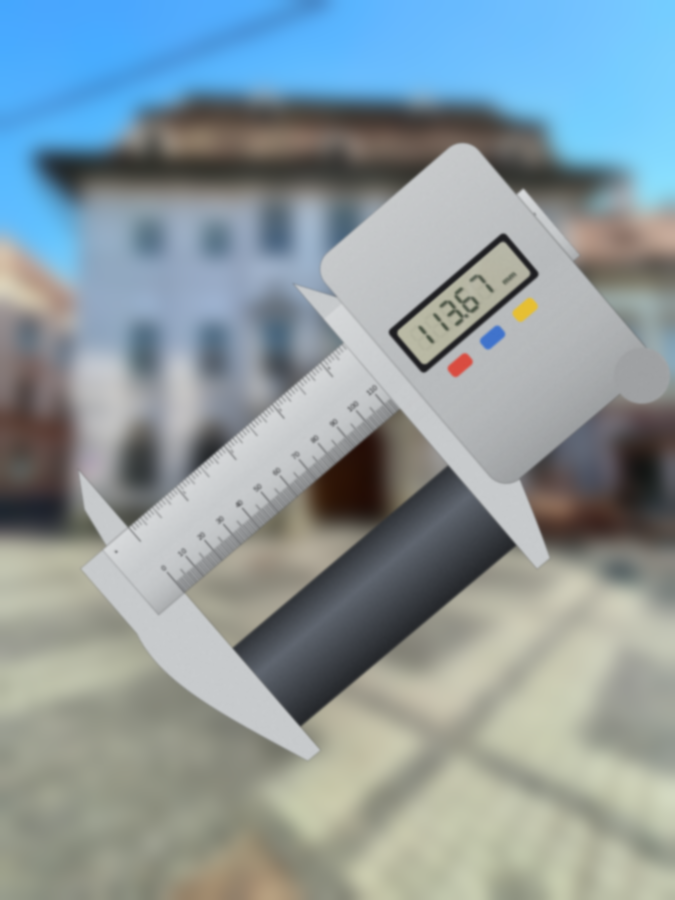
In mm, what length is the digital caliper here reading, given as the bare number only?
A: 113.67
